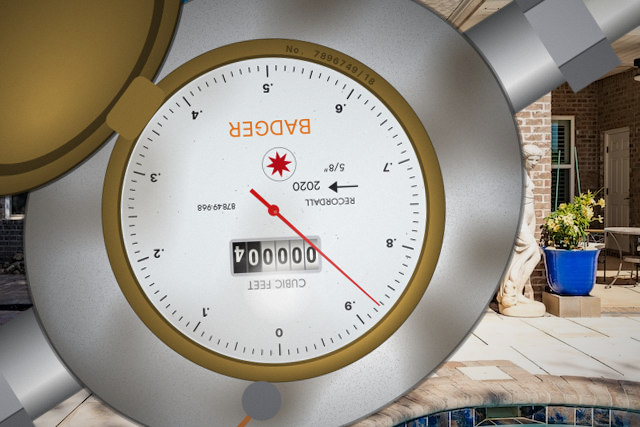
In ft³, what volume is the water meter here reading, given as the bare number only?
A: 3.87
